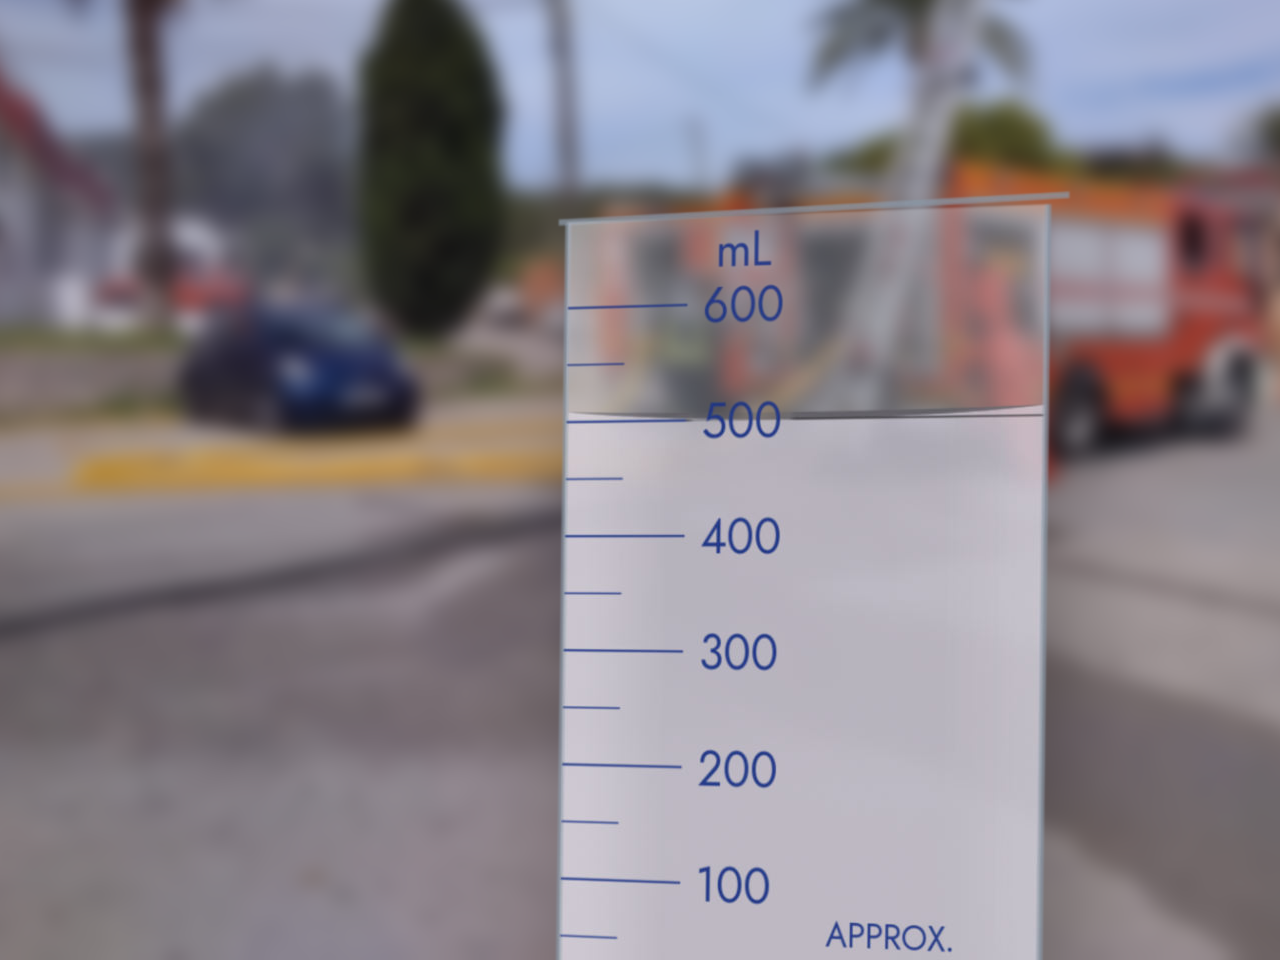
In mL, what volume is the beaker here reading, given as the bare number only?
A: 500
